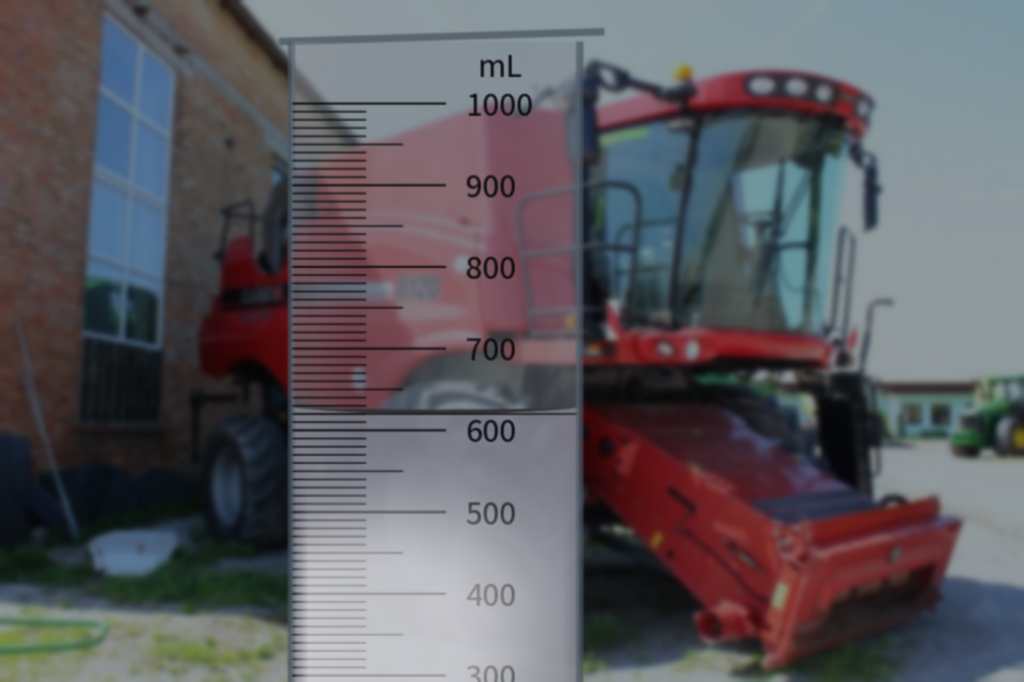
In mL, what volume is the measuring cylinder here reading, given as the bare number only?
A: 620
